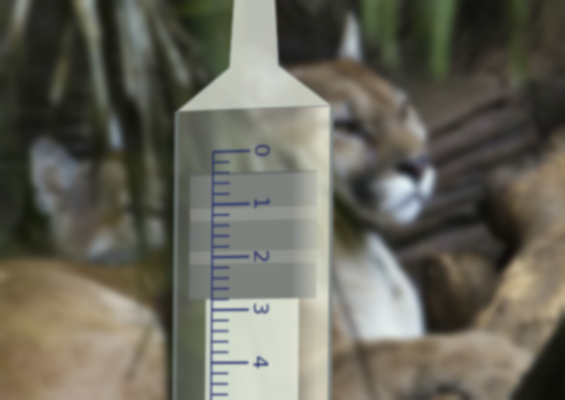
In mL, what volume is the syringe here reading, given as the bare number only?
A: 0.4
